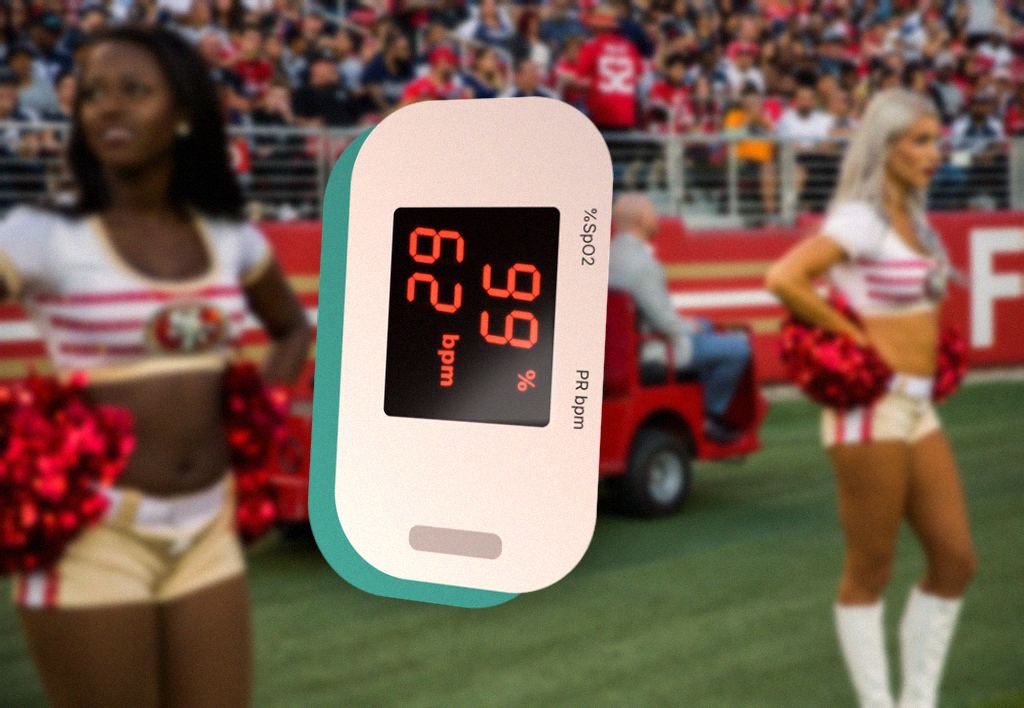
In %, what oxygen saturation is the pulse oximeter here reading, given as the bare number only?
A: 99
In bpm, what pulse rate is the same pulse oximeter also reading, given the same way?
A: 62
